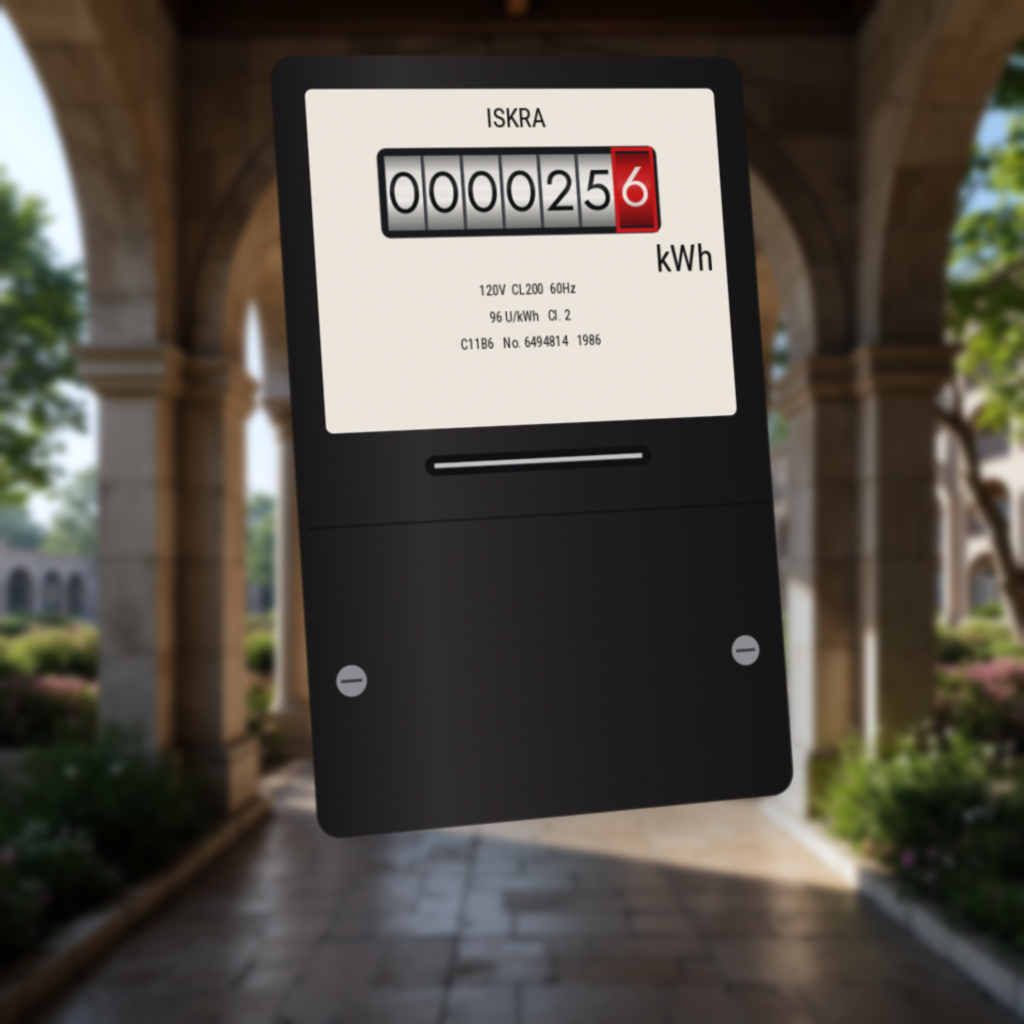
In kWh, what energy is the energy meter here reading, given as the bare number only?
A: 25.6
